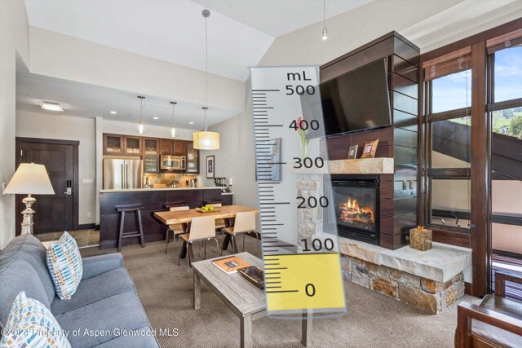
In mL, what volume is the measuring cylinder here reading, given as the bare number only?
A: 80
